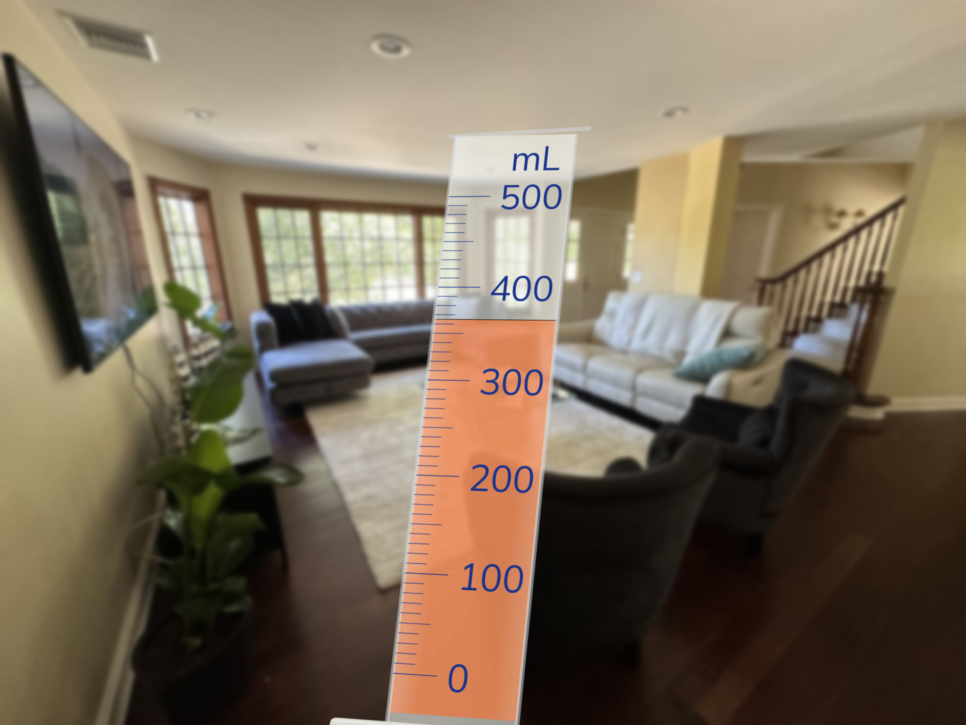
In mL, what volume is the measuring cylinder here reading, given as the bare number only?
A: 365
